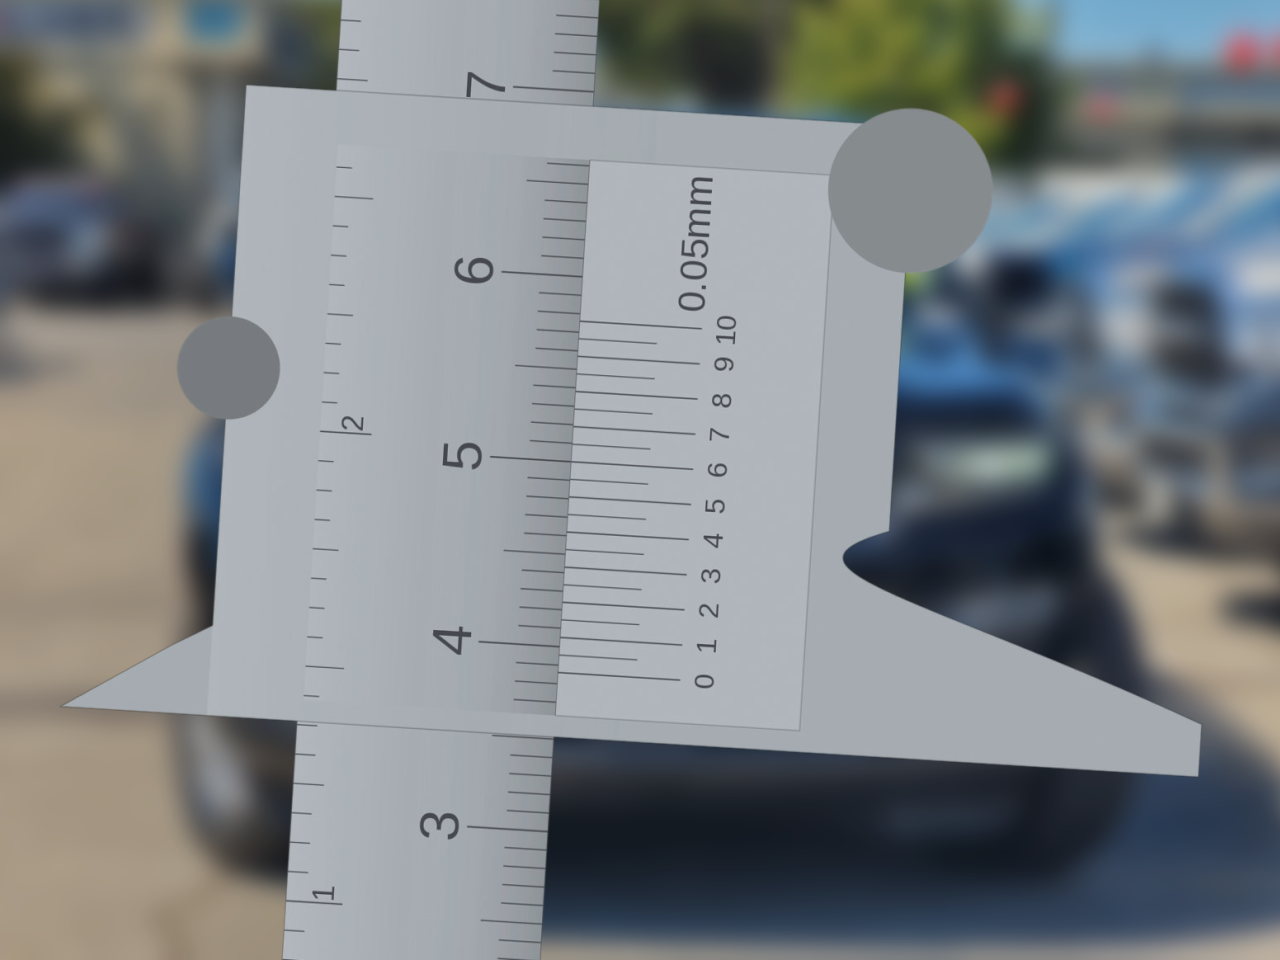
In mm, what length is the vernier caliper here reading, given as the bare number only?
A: 38.6
